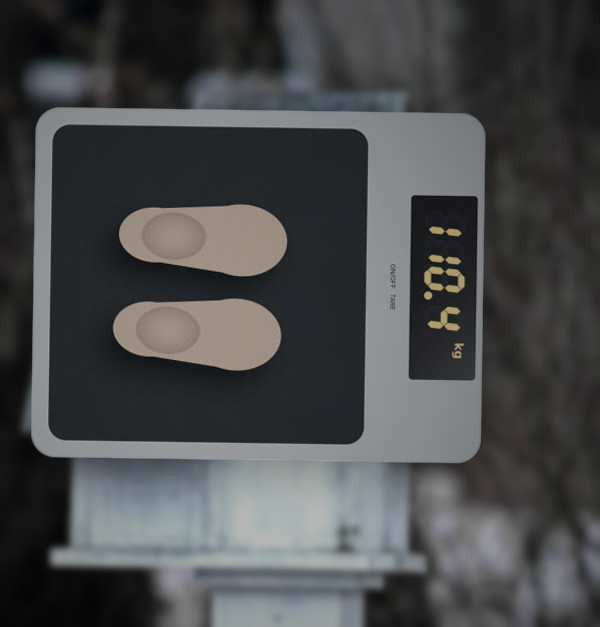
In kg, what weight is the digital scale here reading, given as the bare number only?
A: 110.4
